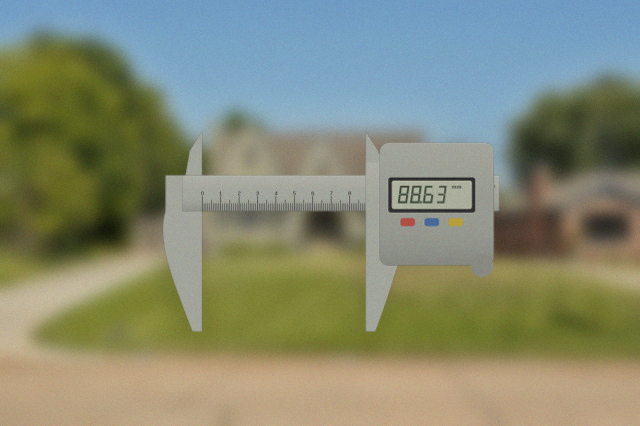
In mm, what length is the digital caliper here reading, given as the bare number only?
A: 88.63
